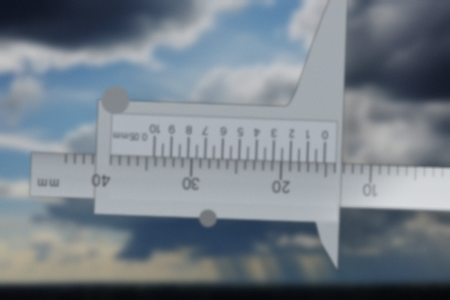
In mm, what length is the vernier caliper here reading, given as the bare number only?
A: 15.2
